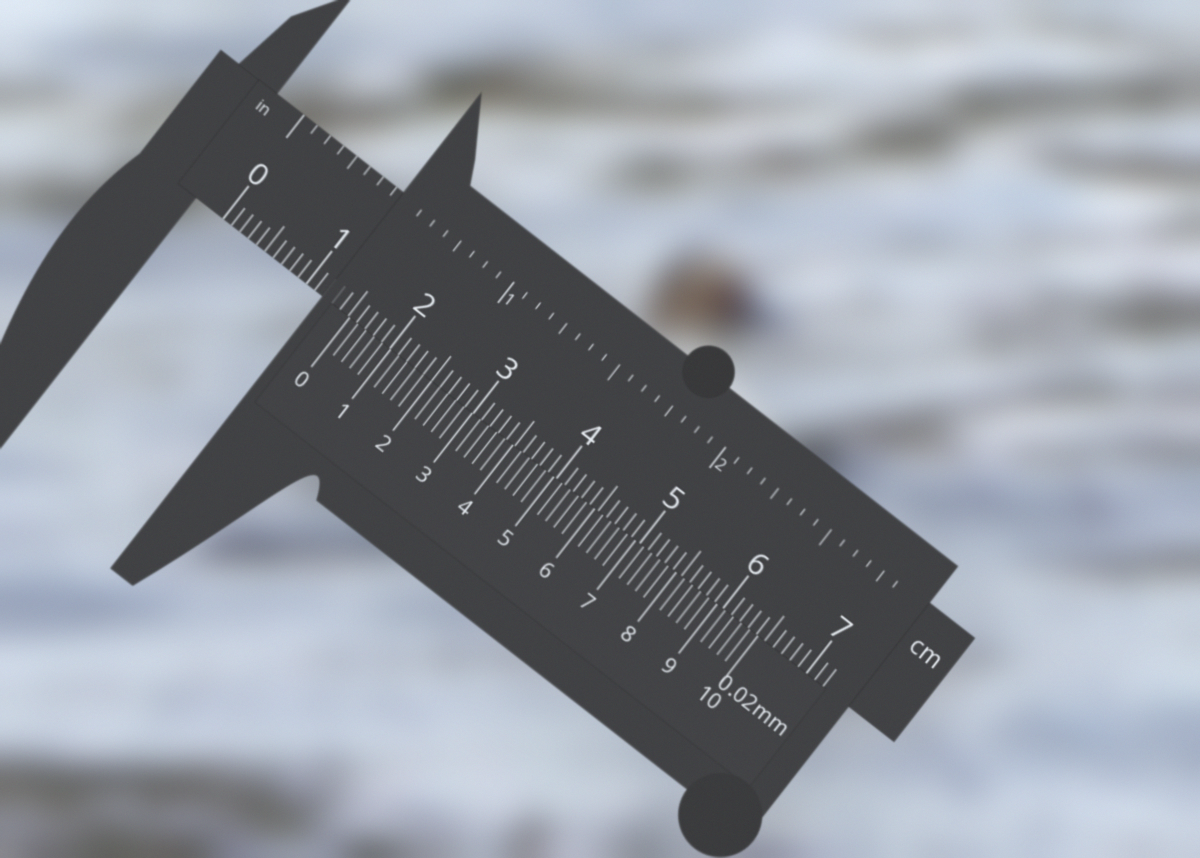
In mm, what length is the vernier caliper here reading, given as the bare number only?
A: 15.2
